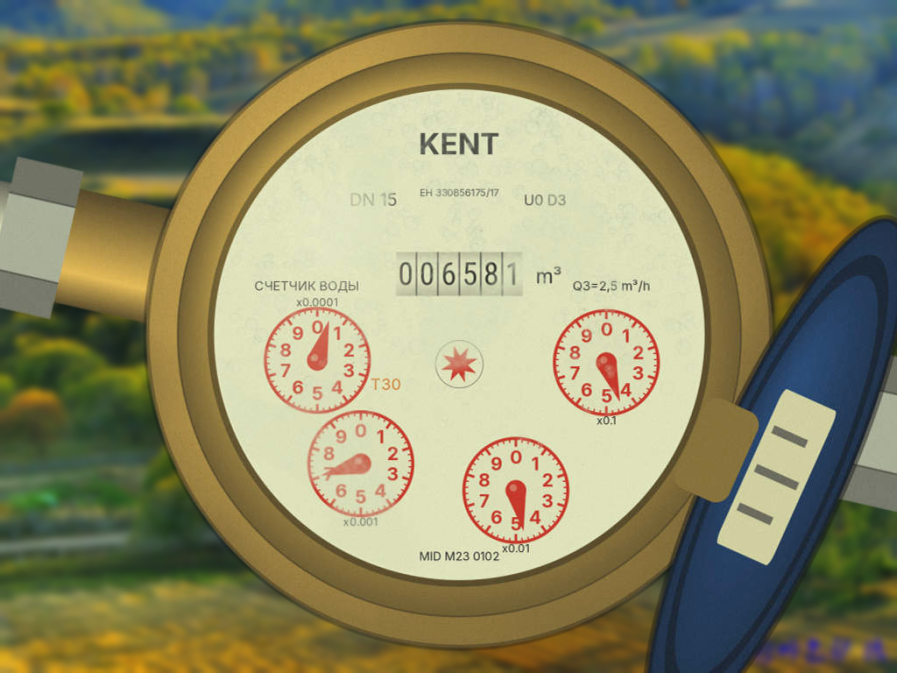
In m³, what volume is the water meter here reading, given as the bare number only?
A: 6581.4470
